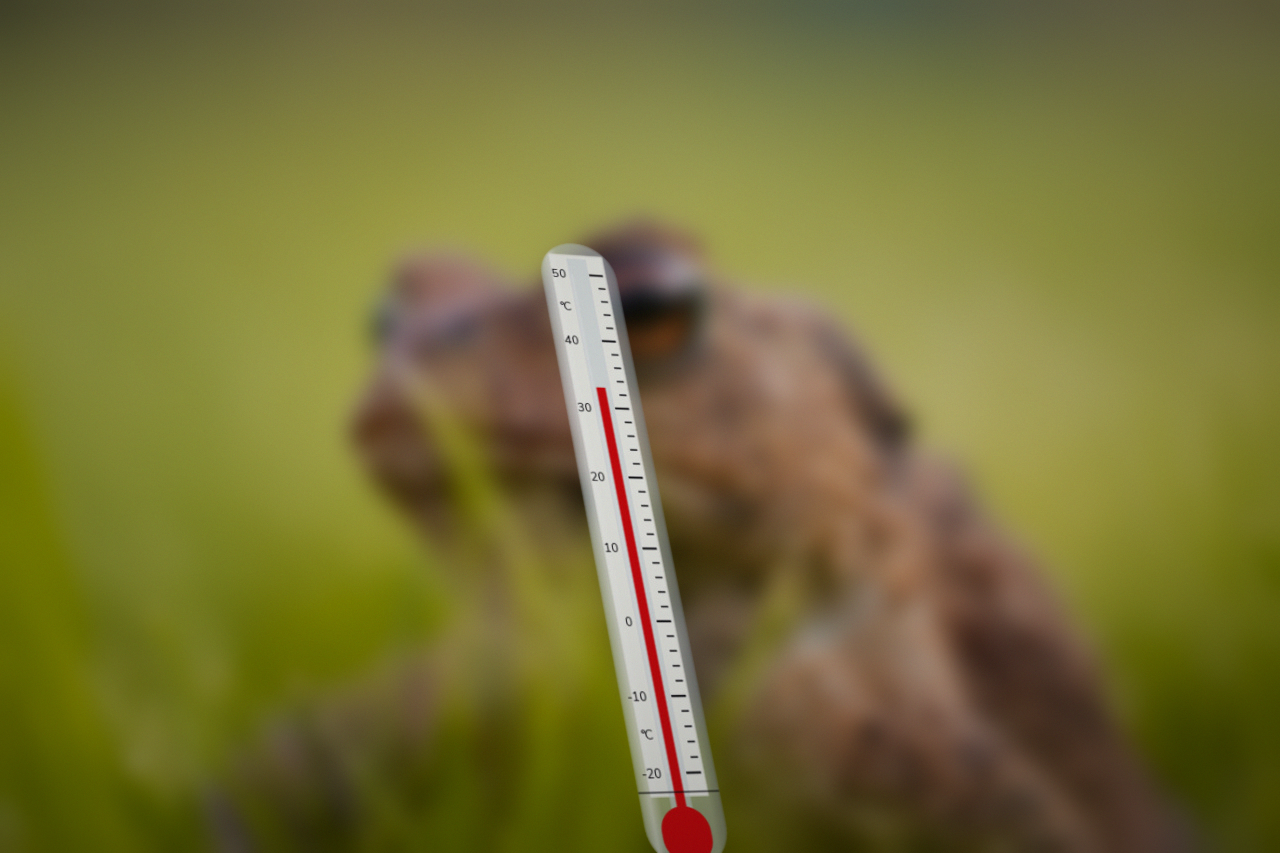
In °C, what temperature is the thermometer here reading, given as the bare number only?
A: 33
